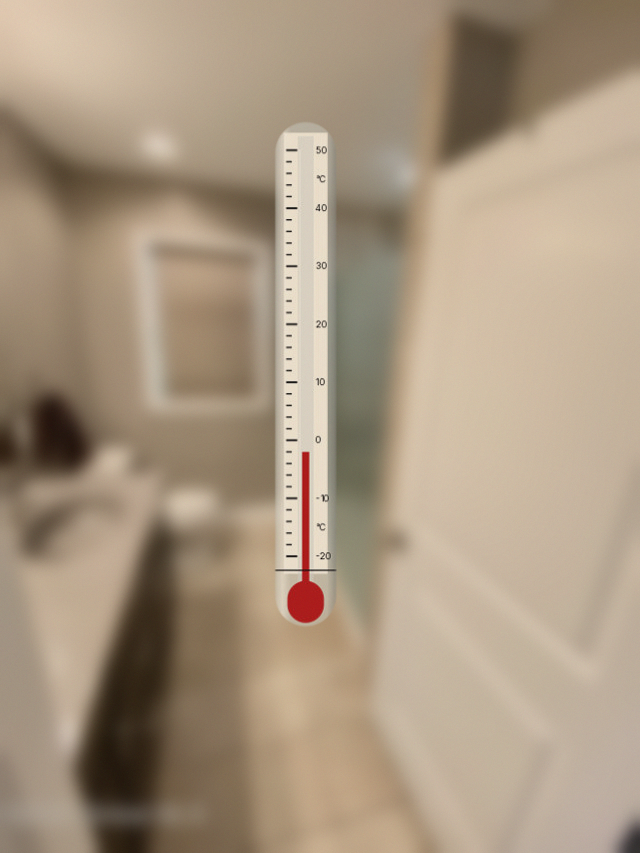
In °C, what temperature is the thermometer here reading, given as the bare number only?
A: -2
